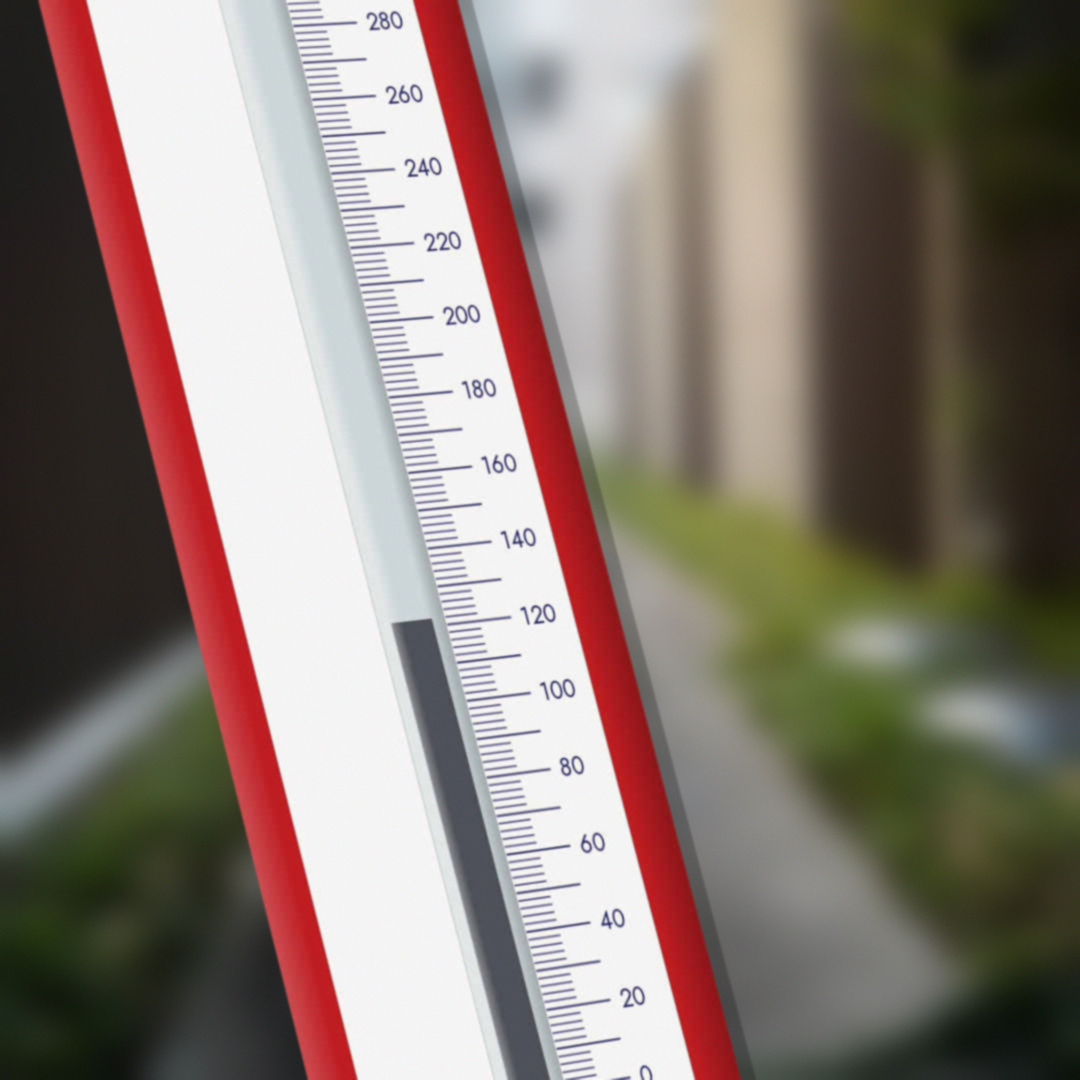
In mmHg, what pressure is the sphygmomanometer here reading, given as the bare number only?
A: 122
